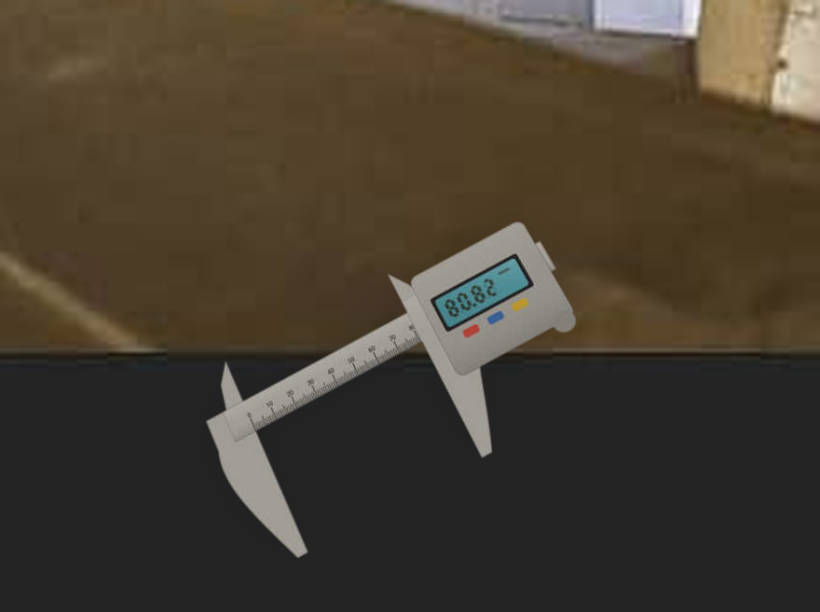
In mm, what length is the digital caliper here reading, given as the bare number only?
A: 80.82
